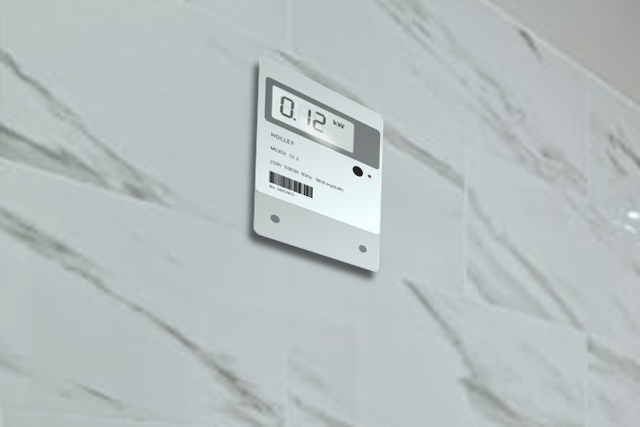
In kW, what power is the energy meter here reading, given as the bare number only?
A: 0.12
